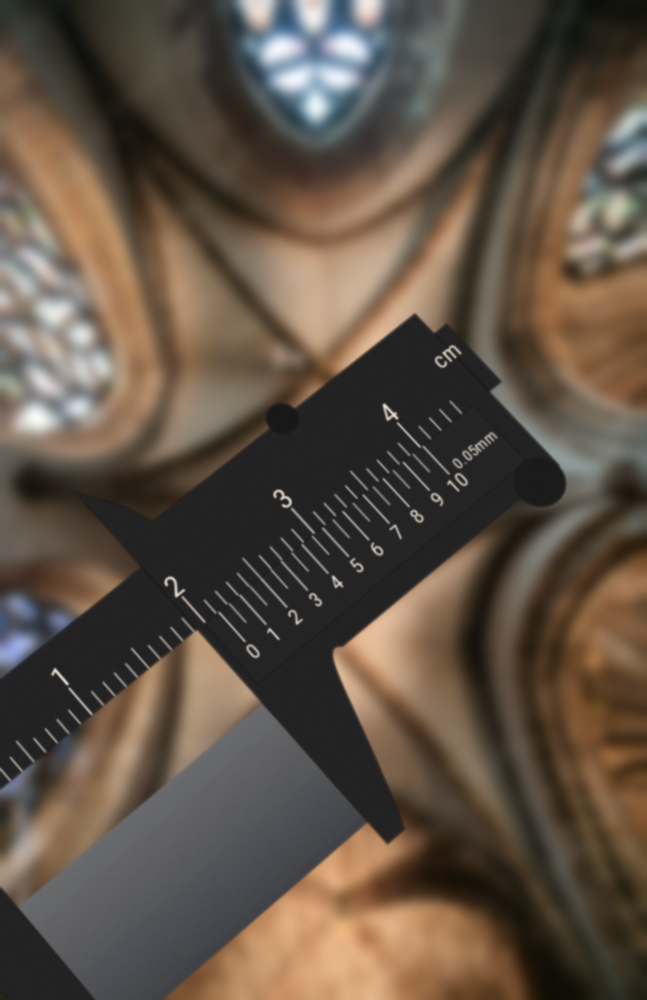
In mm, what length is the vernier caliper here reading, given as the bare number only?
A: 21.2
